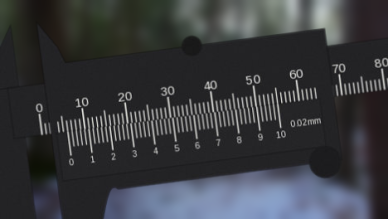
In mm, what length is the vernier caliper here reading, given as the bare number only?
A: 6.0
